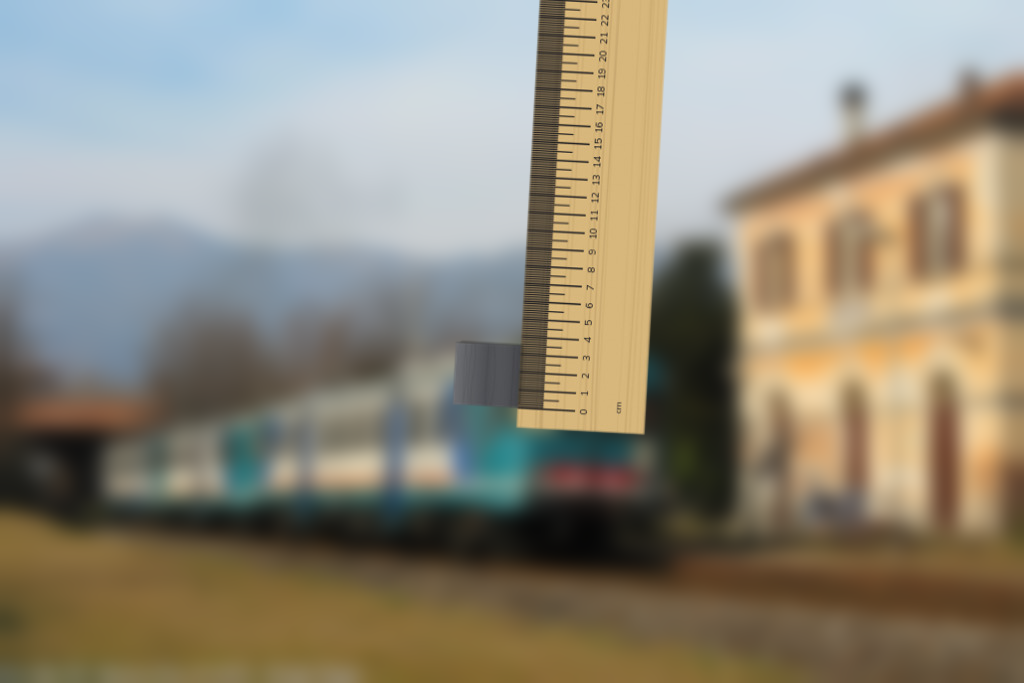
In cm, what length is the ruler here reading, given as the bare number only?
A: 3.5
